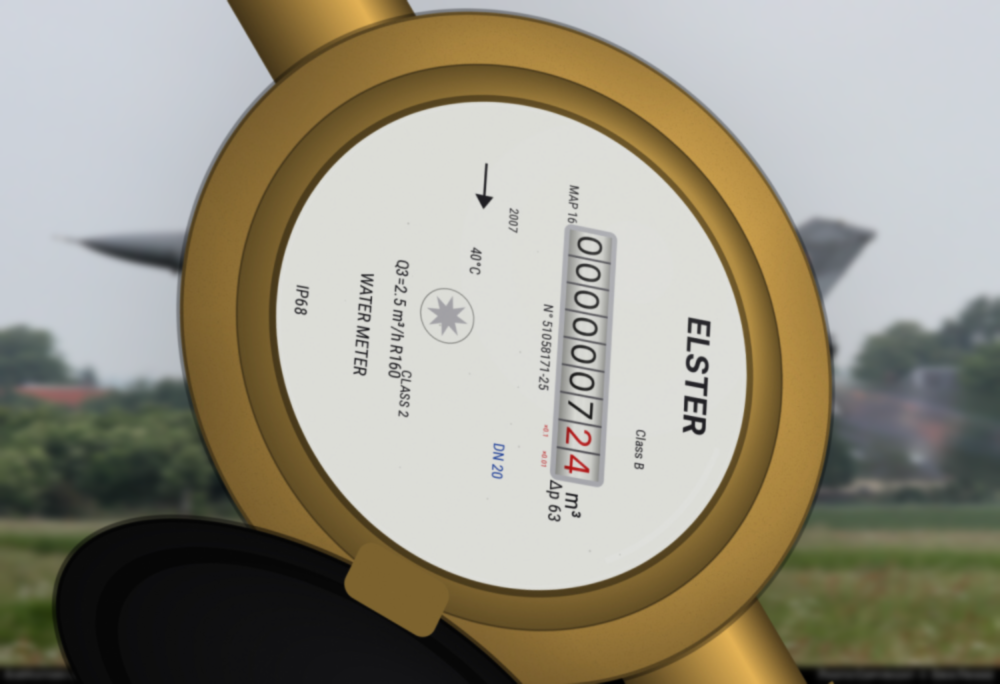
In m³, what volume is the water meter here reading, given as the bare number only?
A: 7.24
